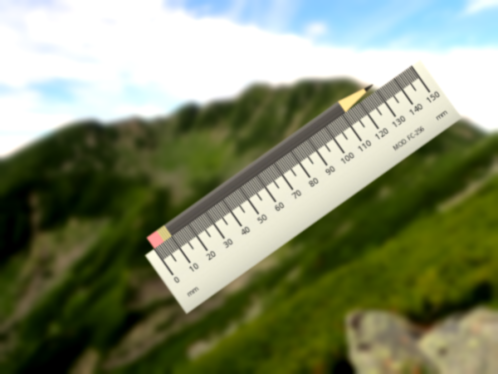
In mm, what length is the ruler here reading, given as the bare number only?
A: 130
